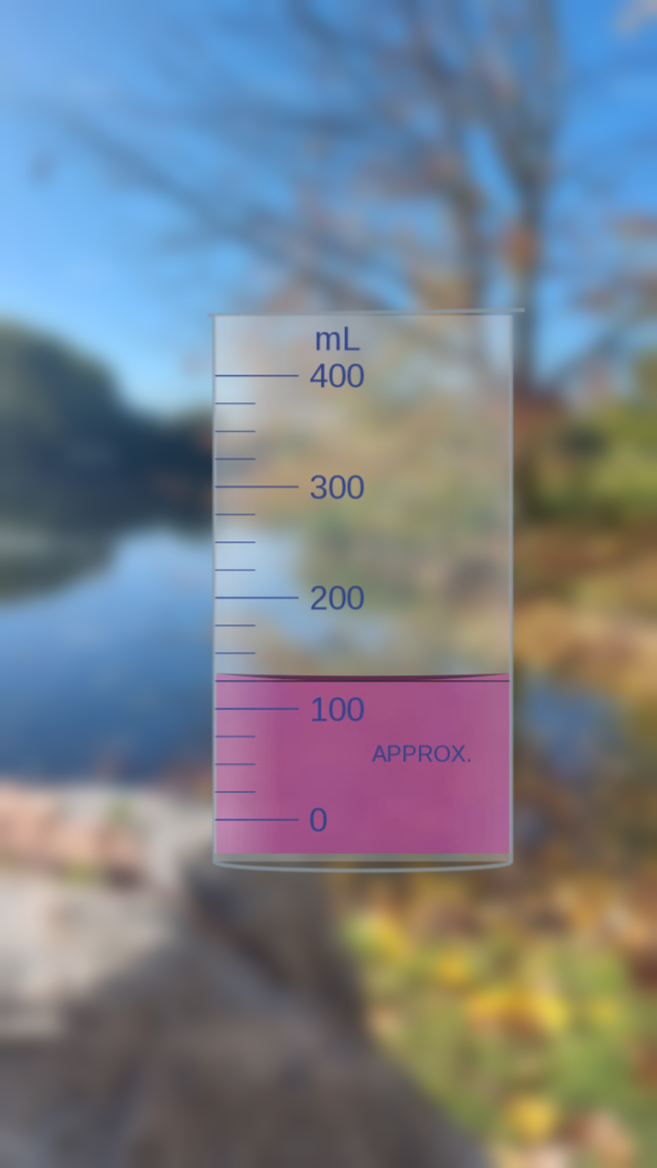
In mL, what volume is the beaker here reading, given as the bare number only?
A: 125
